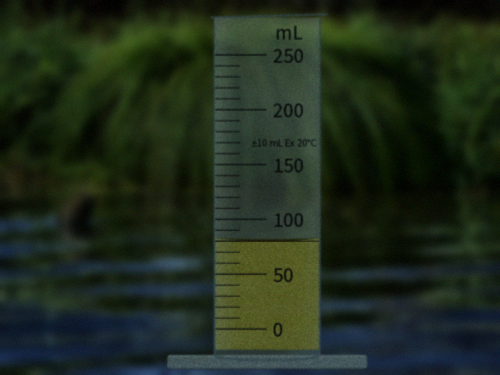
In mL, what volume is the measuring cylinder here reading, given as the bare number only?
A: 80
